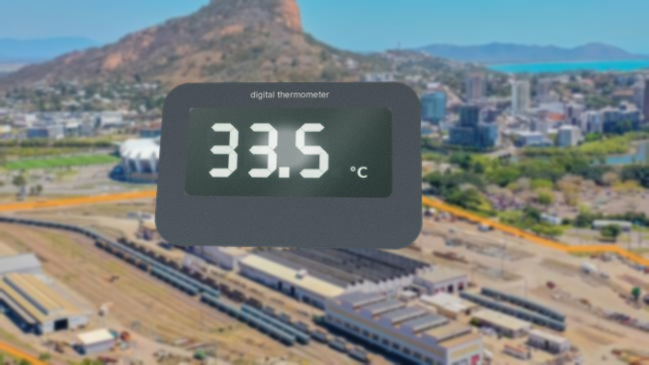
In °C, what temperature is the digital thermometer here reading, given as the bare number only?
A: 33.5
